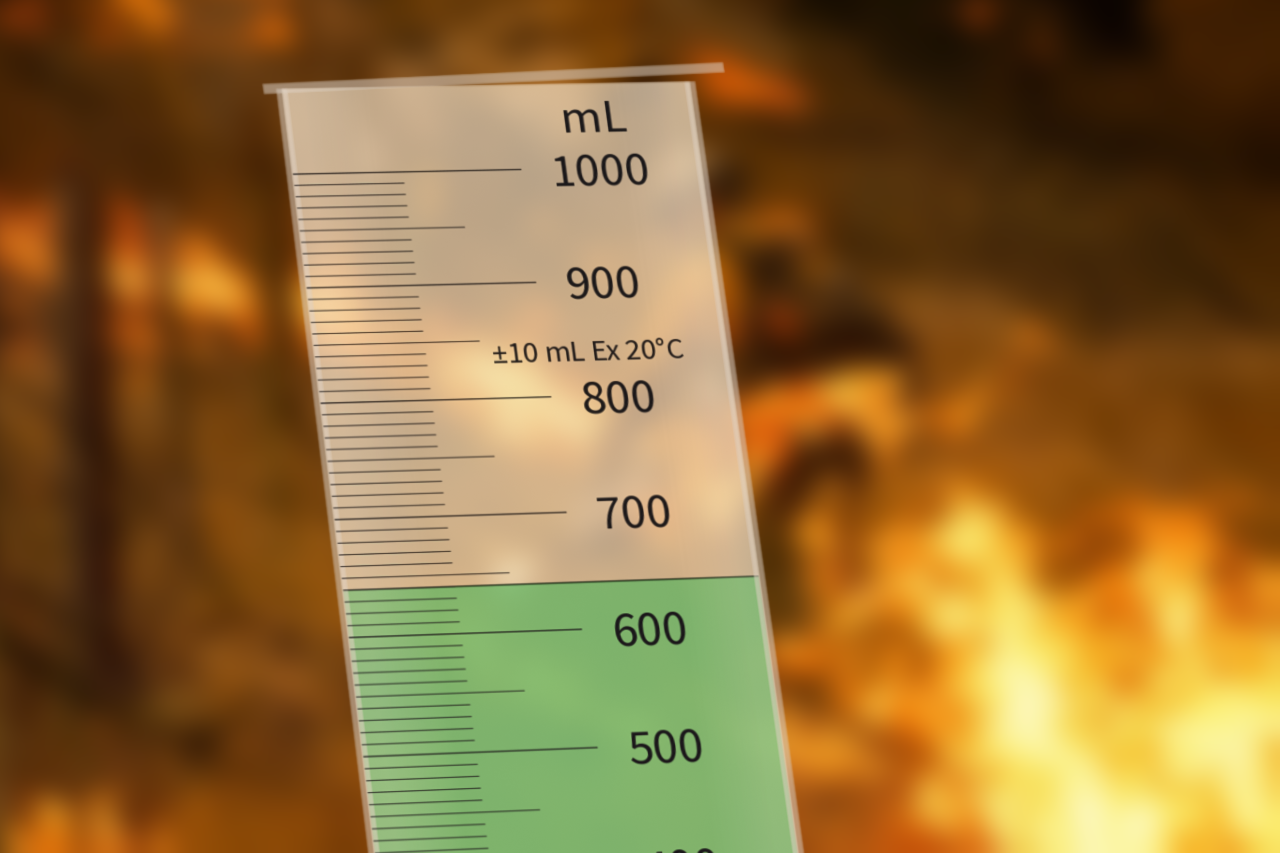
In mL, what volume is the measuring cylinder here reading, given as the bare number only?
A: 640
